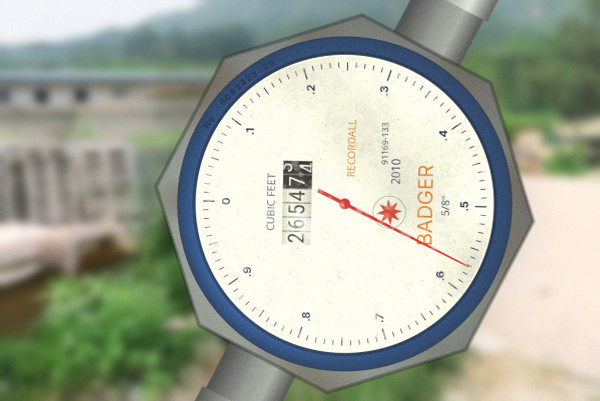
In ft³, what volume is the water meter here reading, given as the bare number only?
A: 265473.57
